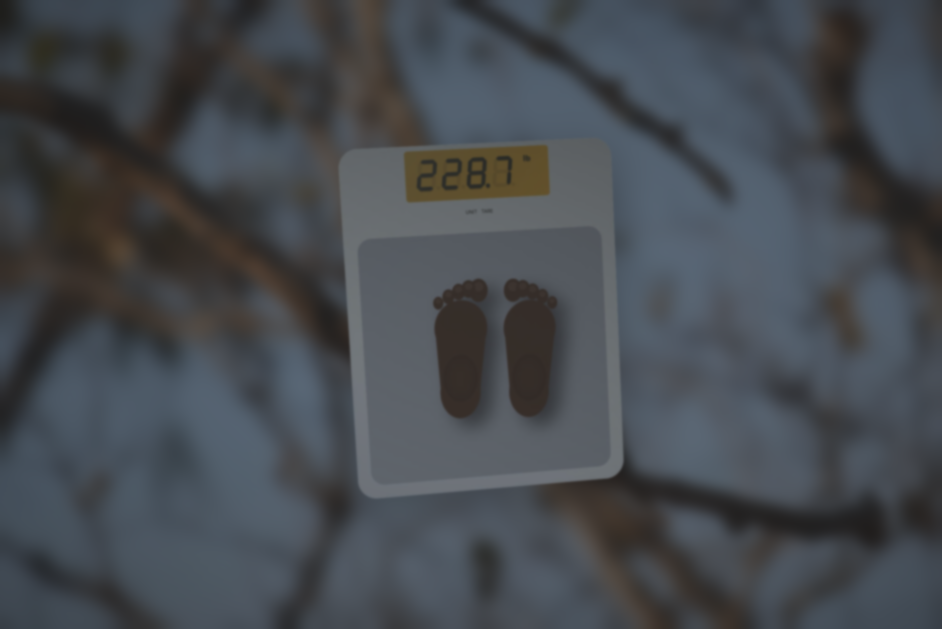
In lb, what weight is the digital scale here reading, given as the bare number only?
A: 228.7
